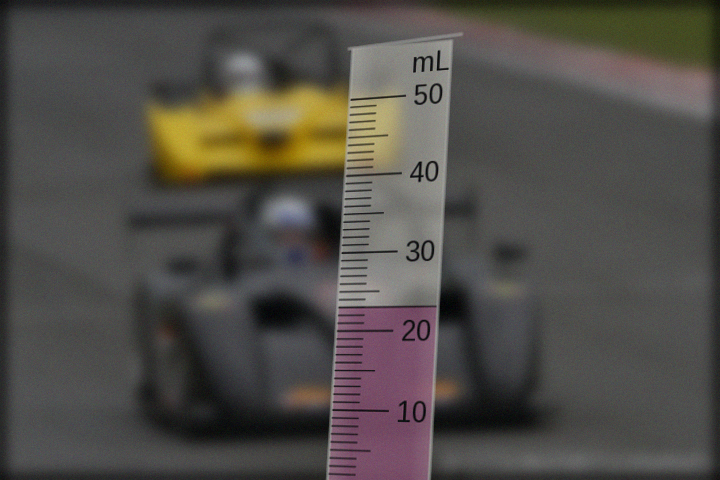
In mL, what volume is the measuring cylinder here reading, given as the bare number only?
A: 23
